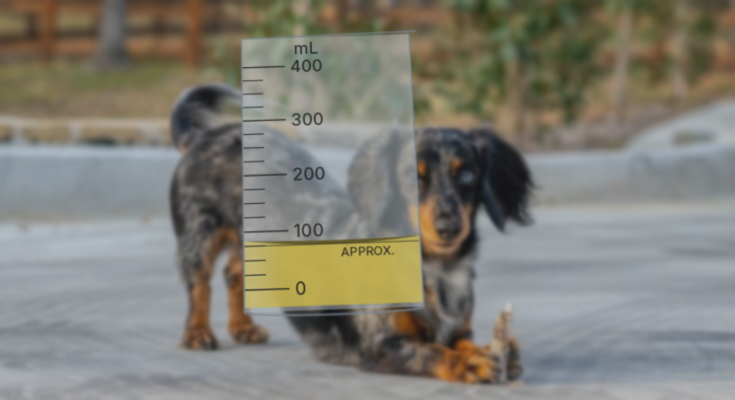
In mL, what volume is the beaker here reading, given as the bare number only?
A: 75
